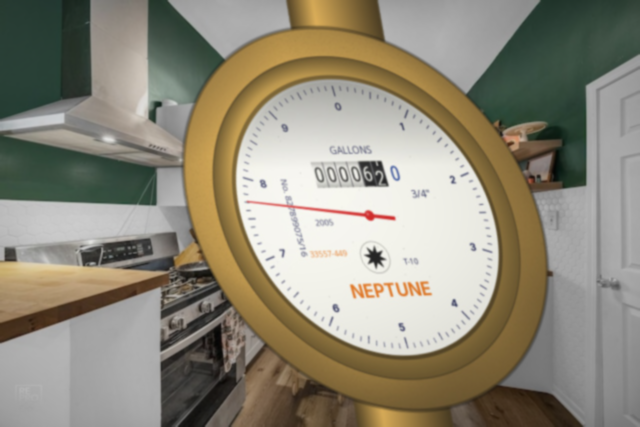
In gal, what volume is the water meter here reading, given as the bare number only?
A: 617.7
